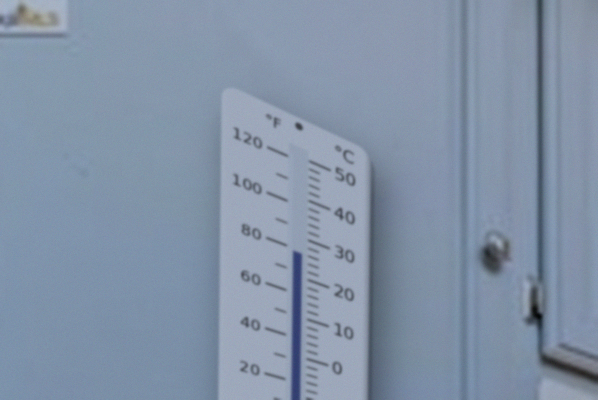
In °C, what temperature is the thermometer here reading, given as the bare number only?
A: 26
